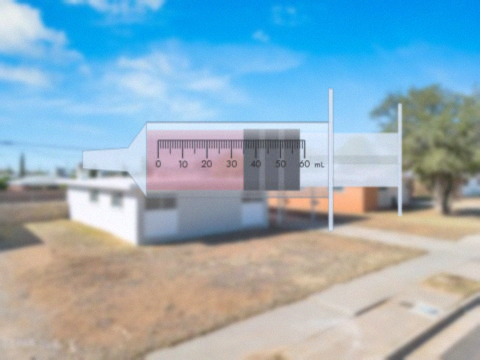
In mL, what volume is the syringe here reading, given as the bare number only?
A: 35
